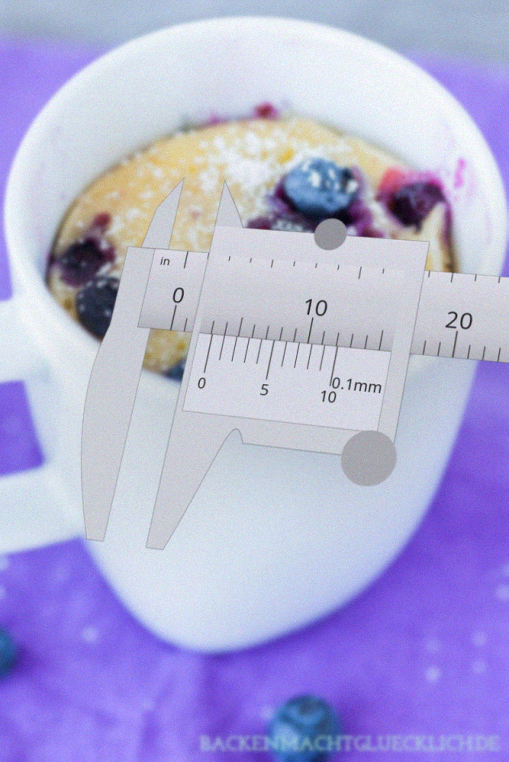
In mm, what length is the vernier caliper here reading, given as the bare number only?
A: 3.1
